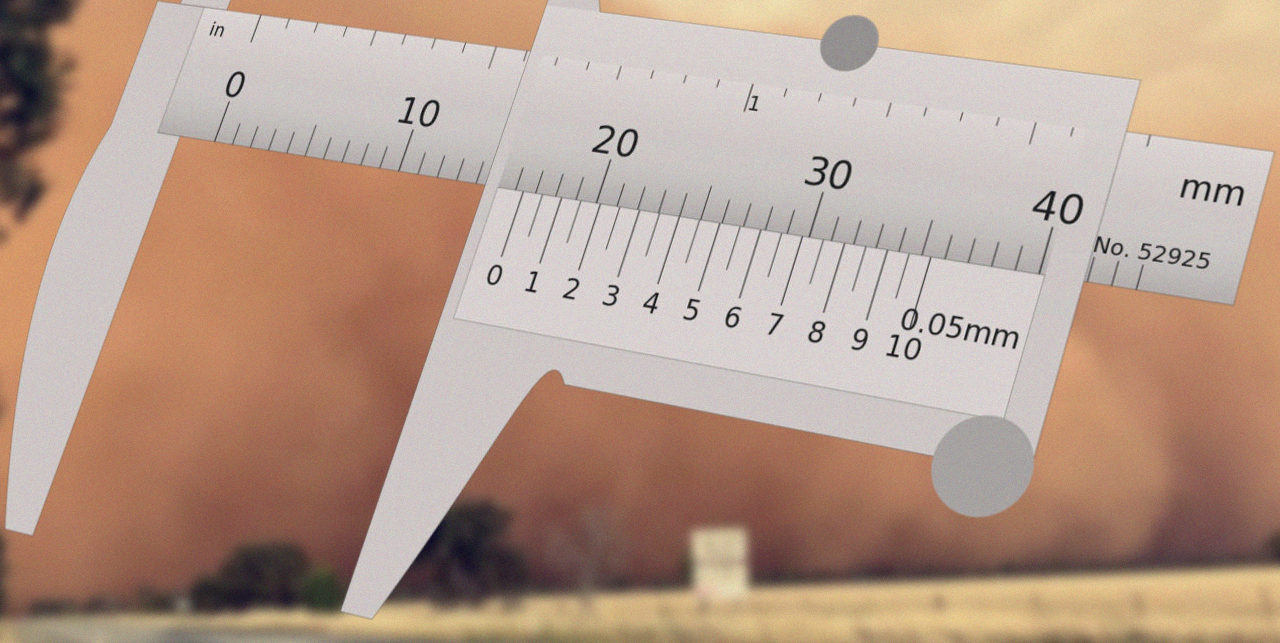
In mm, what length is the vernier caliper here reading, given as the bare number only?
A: 16.4
